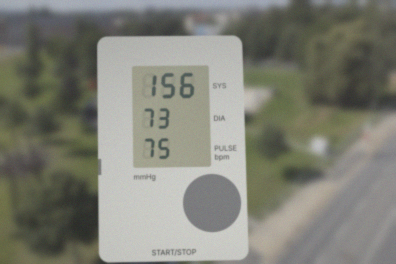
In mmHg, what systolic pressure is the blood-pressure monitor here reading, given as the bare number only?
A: 156
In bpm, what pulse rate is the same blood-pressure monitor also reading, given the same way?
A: 75
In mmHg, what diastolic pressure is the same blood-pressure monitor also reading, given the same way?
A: 73
